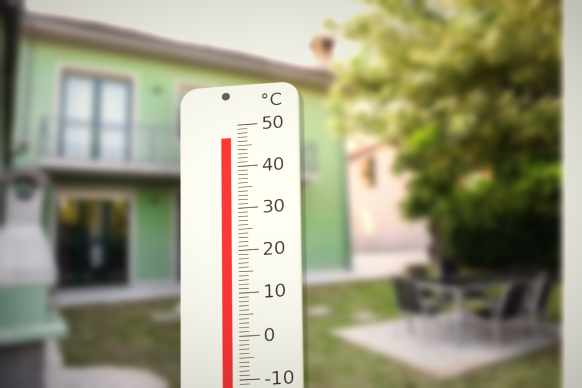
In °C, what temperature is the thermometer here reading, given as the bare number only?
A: 47
